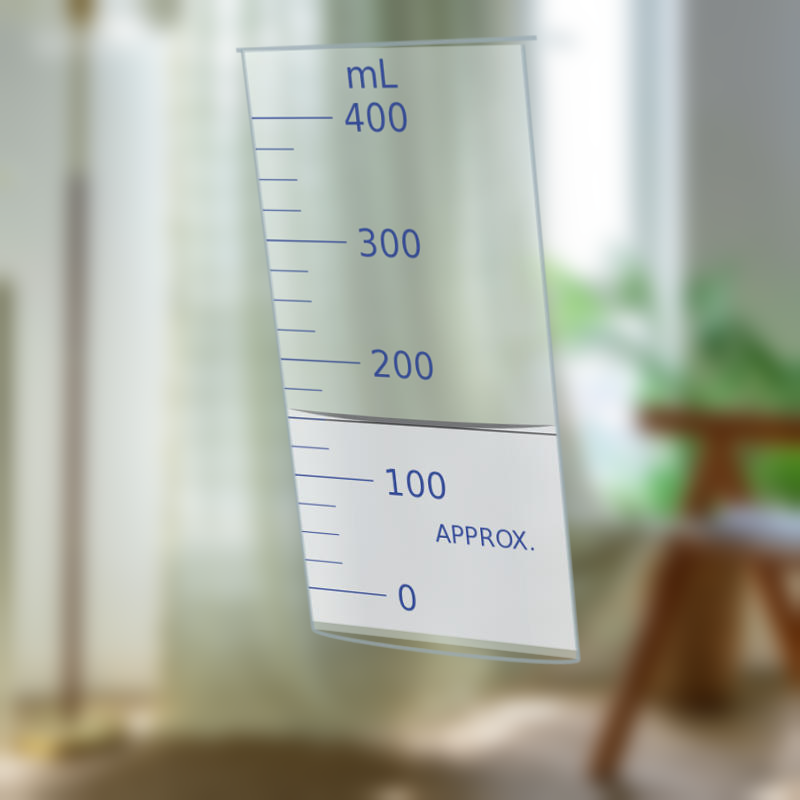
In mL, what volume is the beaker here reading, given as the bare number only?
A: 150
